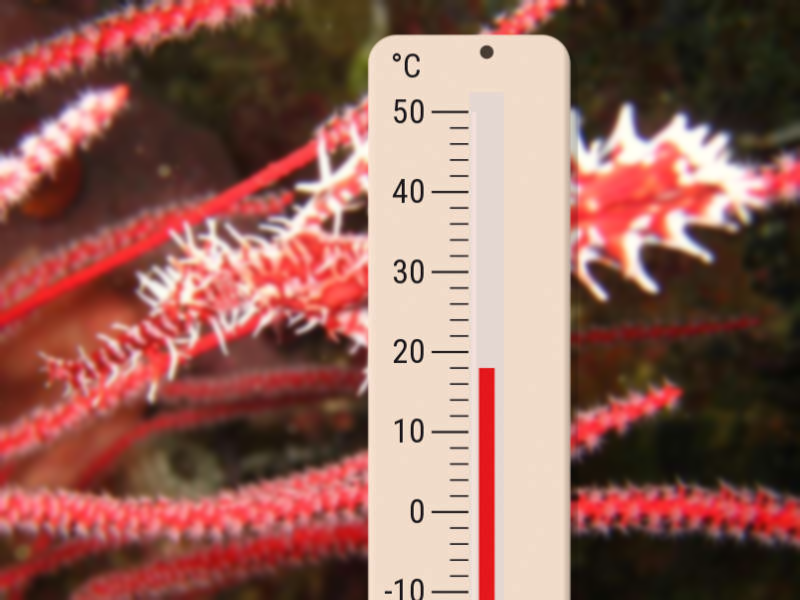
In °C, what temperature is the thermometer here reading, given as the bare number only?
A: 18
